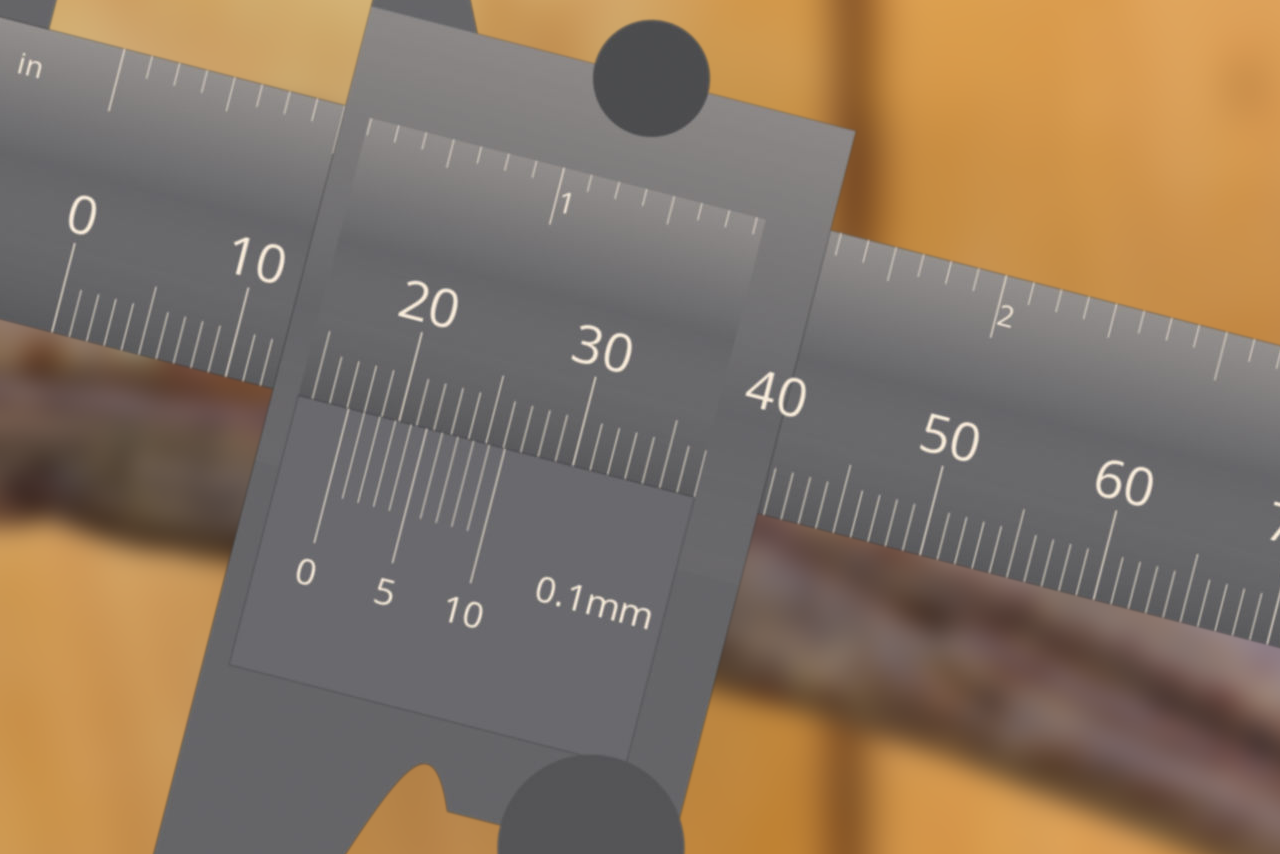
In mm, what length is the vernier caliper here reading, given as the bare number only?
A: 17.1
